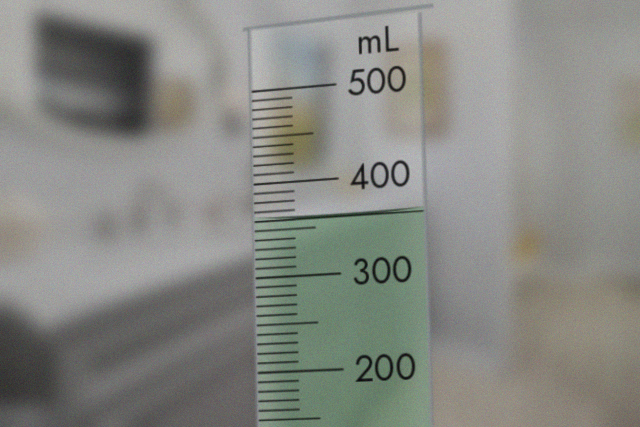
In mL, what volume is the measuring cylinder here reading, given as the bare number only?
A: 360
